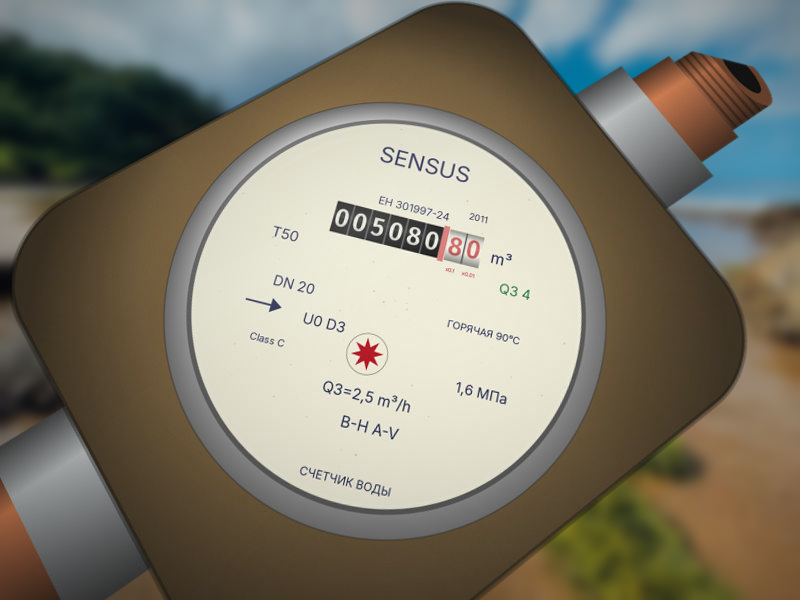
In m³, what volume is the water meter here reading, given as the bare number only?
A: 5080.80
